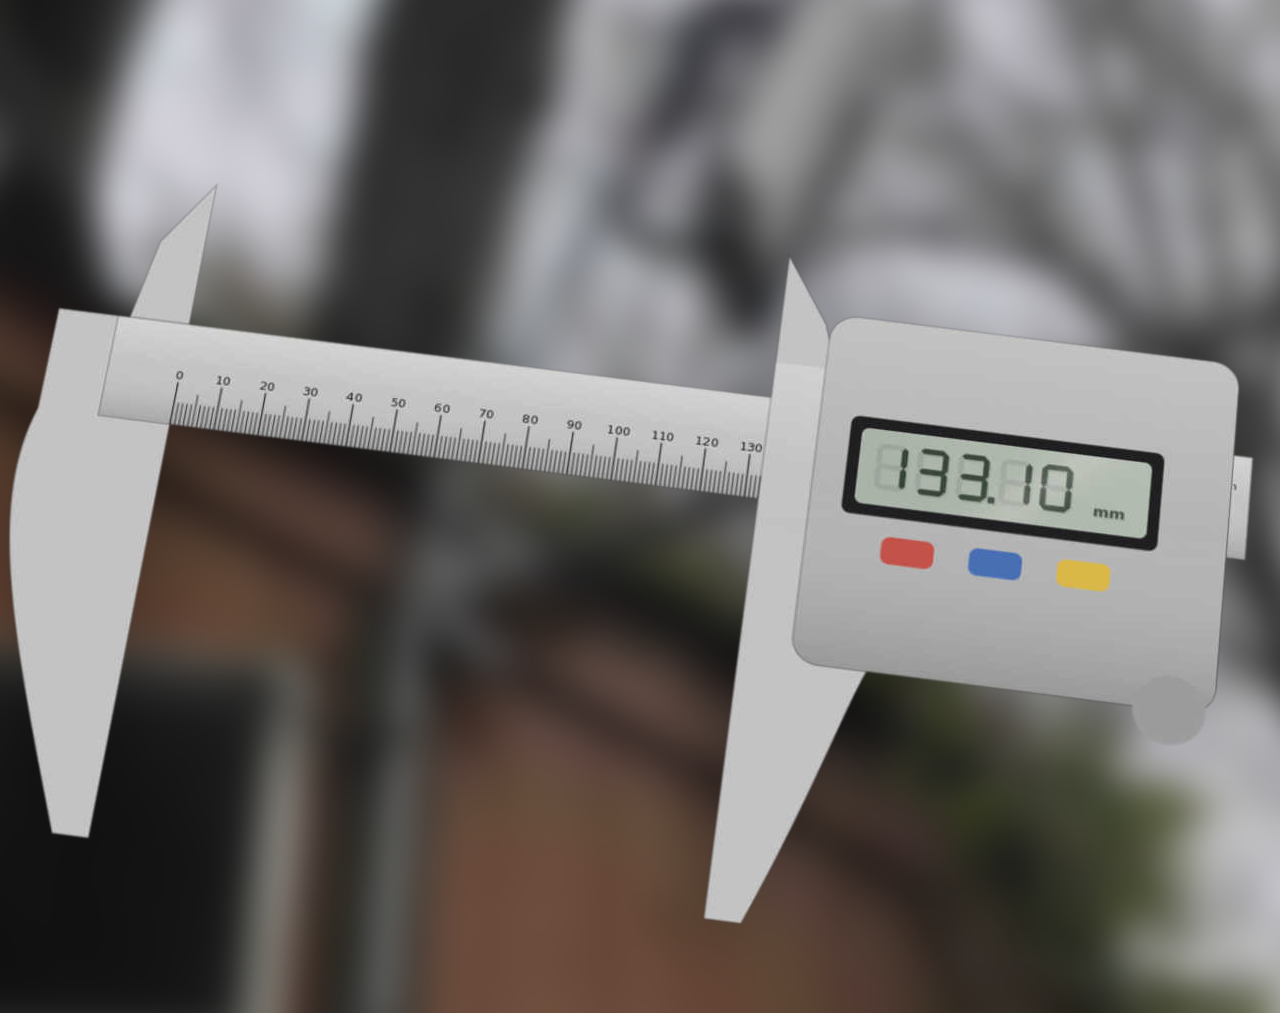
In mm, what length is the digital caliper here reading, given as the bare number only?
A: 133.10
